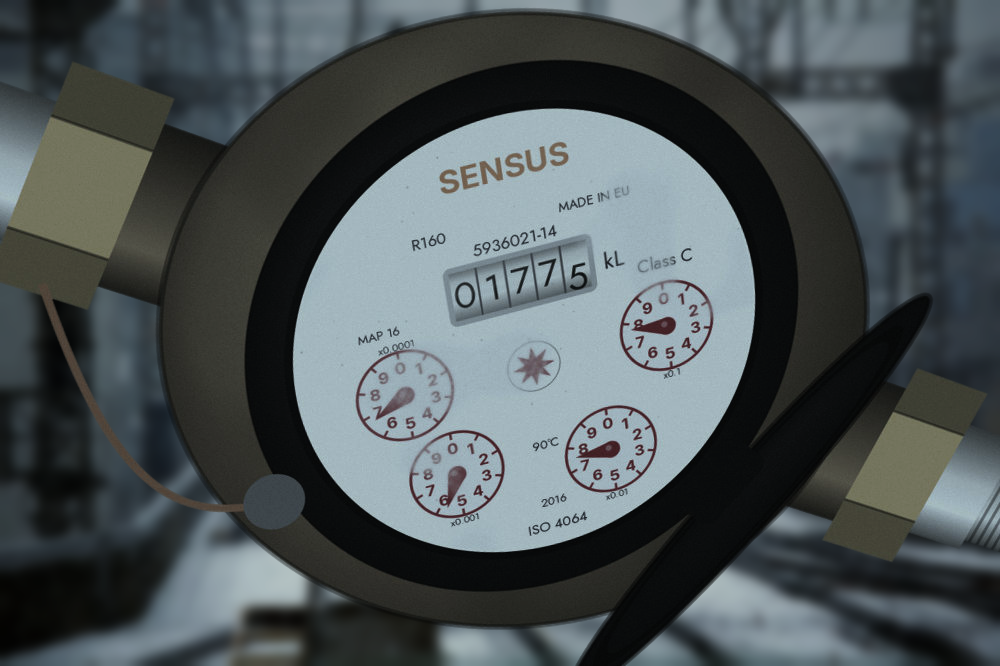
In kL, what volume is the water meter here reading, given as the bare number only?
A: 1774.7756
